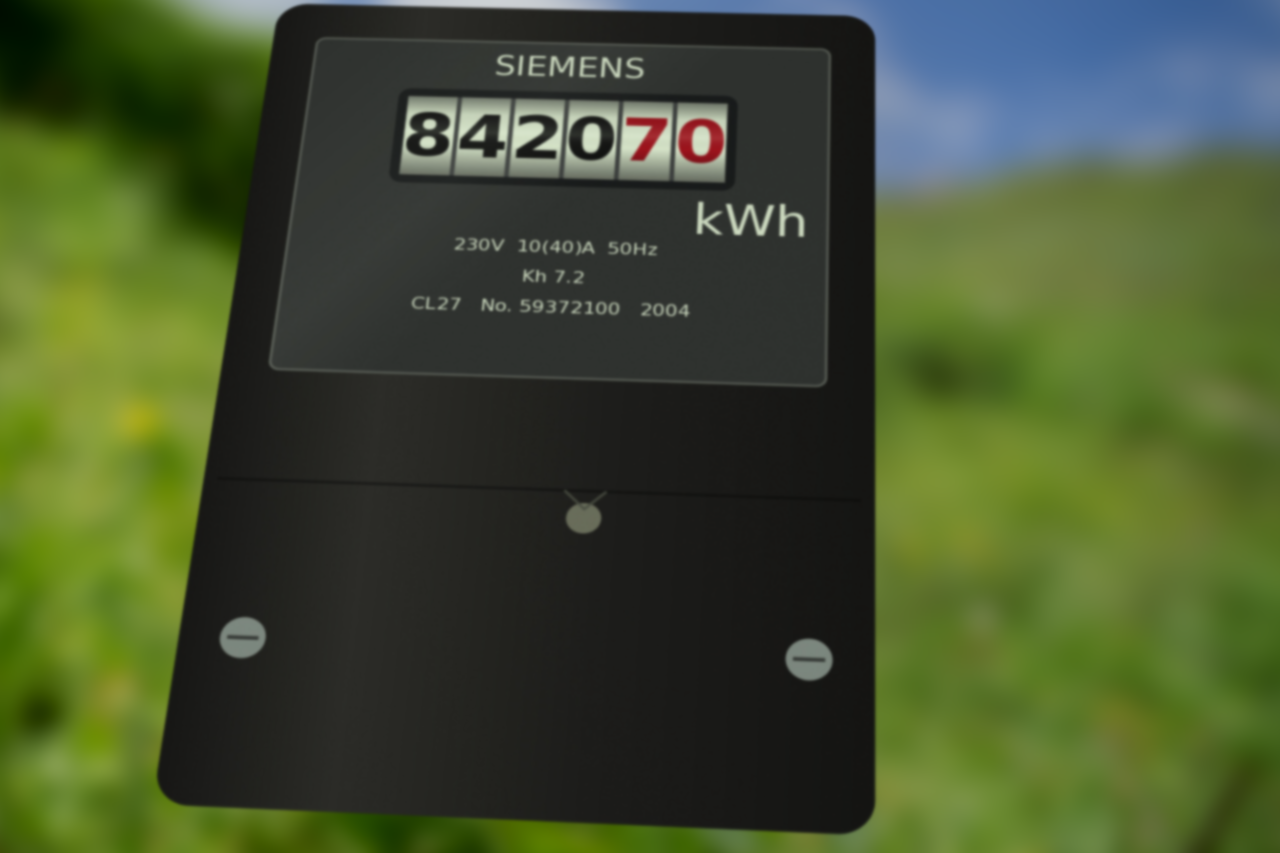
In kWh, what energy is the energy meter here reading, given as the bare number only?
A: 8420.70
